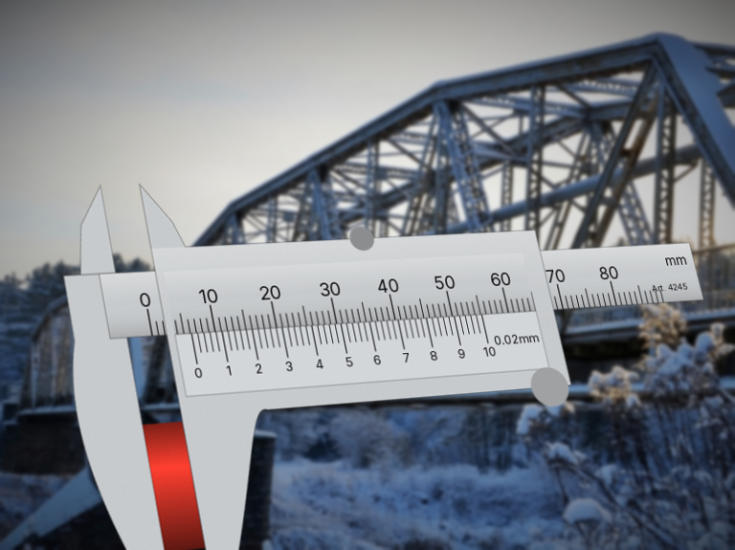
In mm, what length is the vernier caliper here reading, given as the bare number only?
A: 6.2
